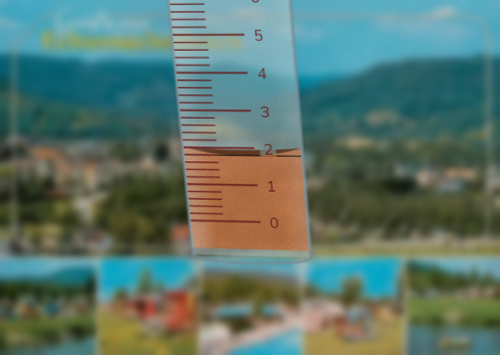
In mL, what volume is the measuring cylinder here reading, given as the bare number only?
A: 1.8
